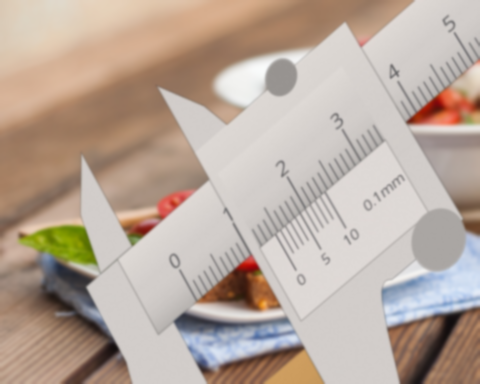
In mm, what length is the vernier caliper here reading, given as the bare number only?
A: 14.5
